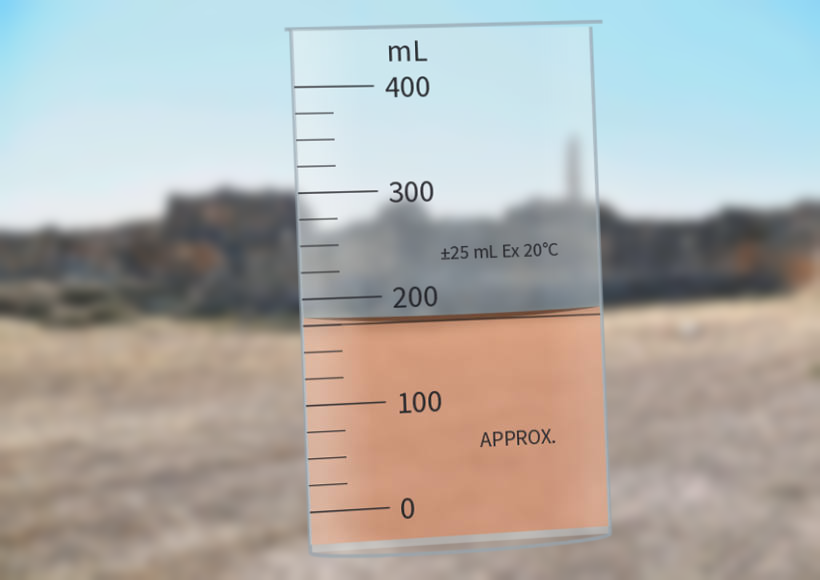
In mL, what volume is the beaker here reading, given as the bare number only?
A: 175
